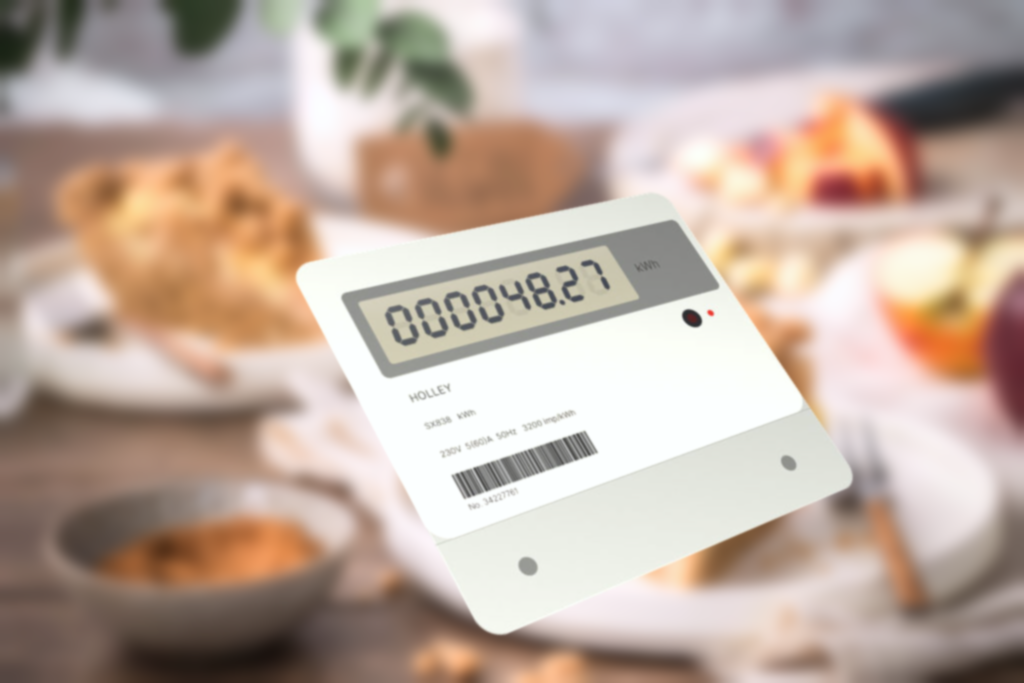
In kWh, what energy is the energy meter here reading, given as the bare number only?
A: 48.27
